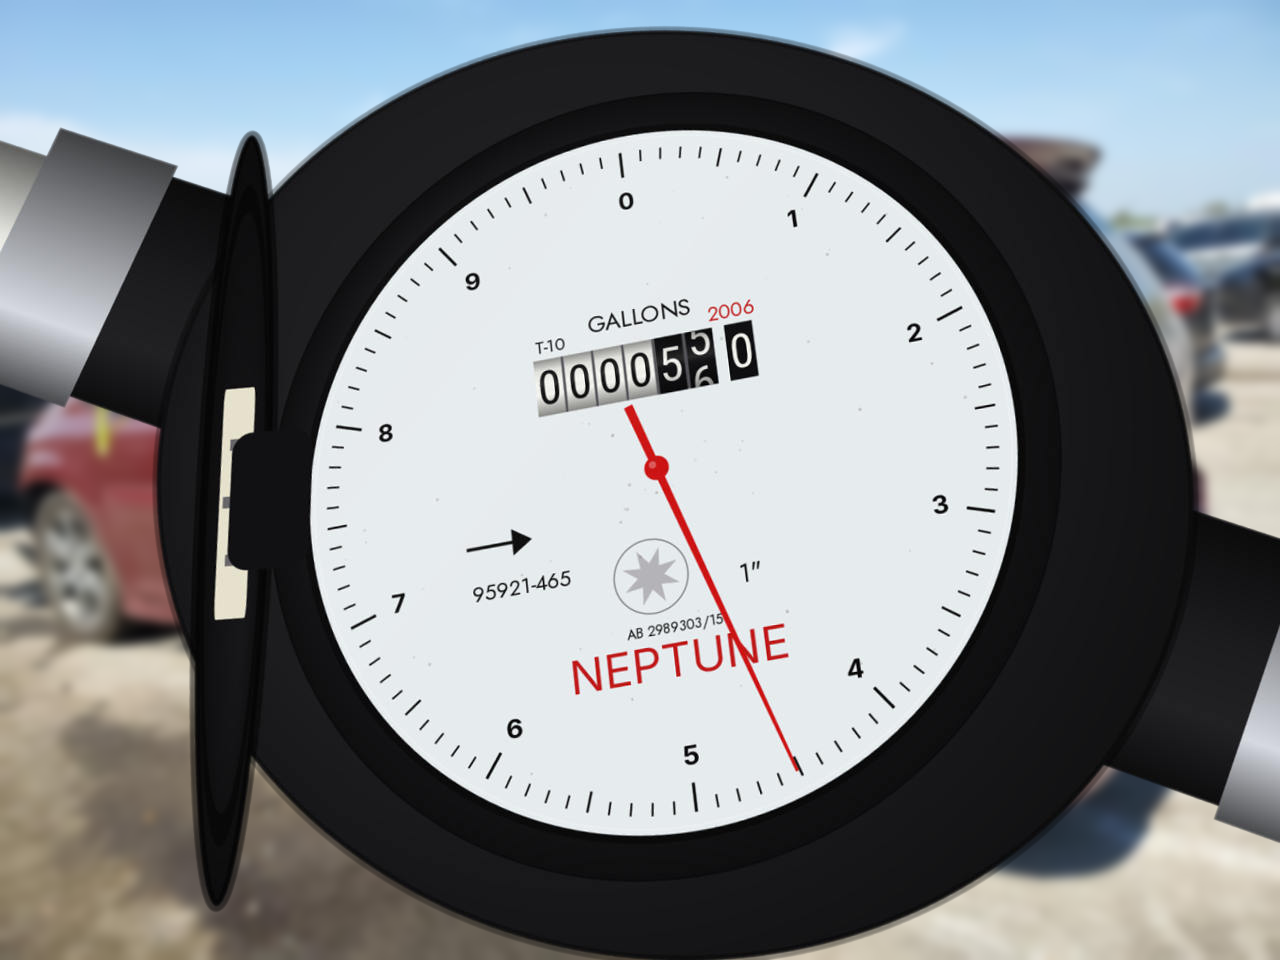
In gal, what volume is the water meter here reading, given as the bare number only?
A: 554.5
